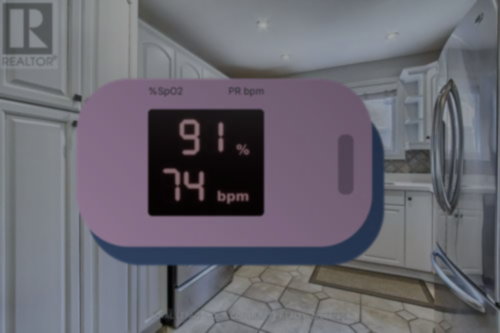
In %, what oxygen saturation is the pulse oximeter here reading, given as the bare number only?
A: 91
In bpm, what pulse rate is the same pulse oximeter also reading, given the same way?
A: 74
